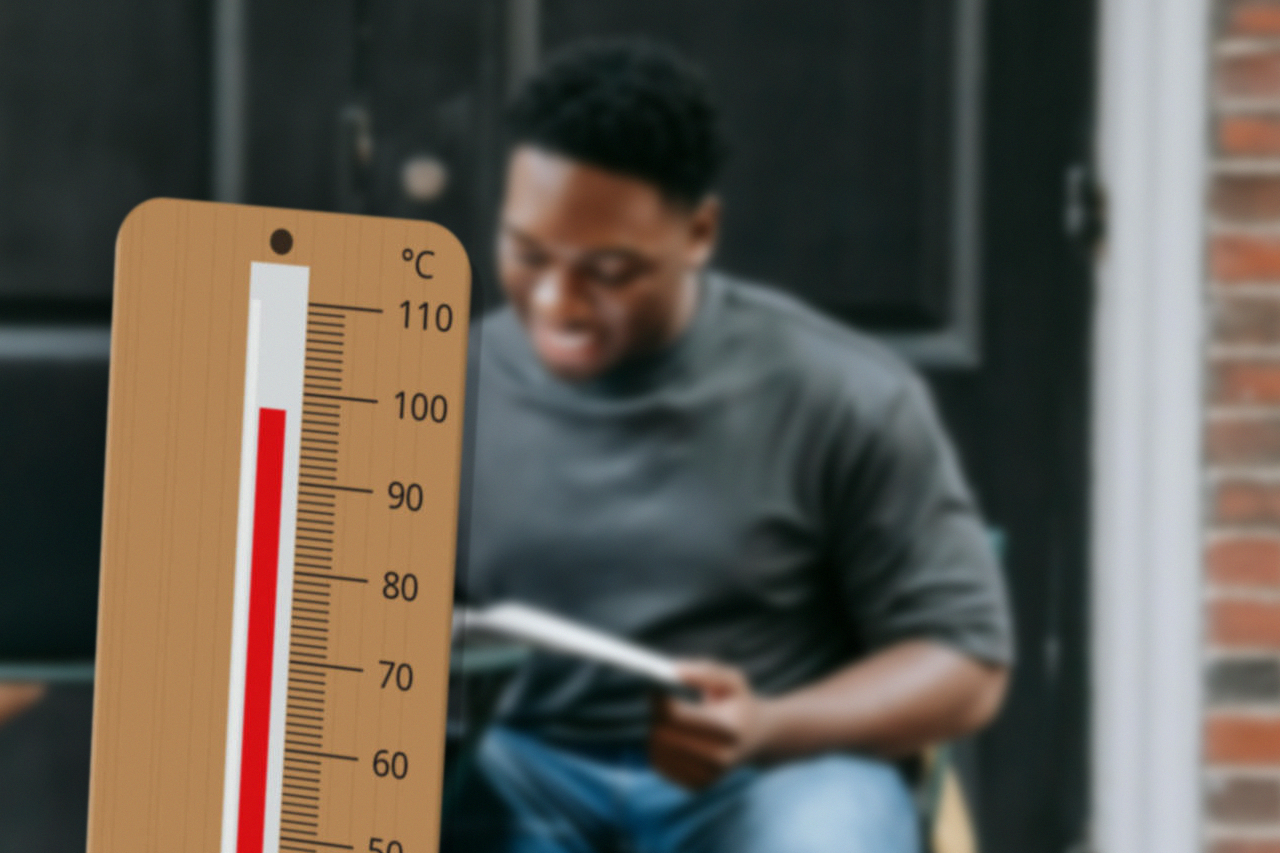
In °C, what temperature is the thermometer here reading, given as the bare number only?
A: 98
